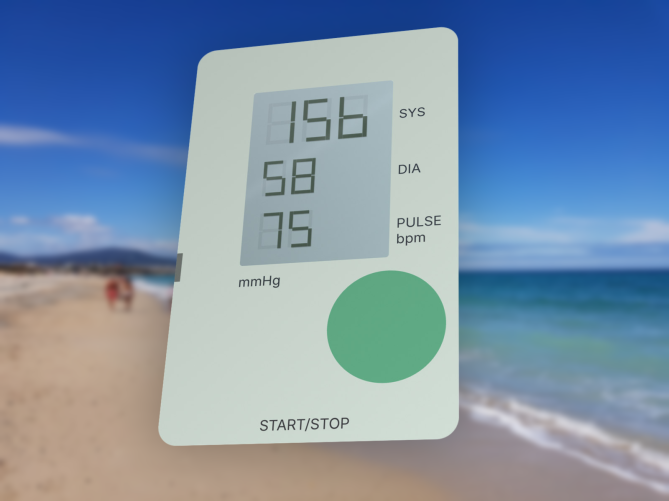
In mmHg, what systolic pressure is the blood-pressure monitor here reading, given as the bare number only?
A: 156
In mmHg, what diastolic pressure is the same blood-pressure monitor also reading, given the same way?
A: 58
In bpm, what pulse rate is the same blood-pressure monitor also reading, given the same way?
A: 75
